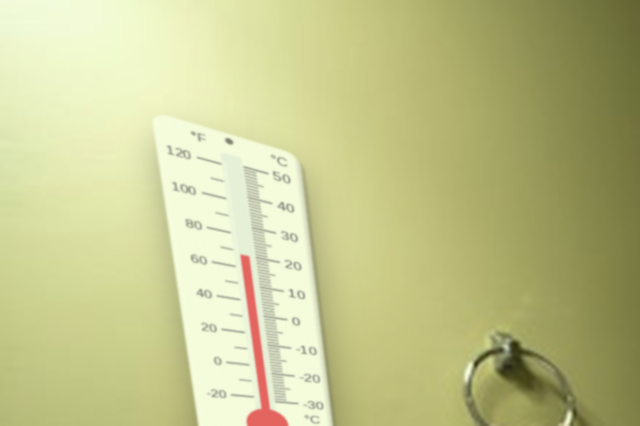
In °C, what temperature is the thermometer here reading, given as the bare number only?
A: 20
